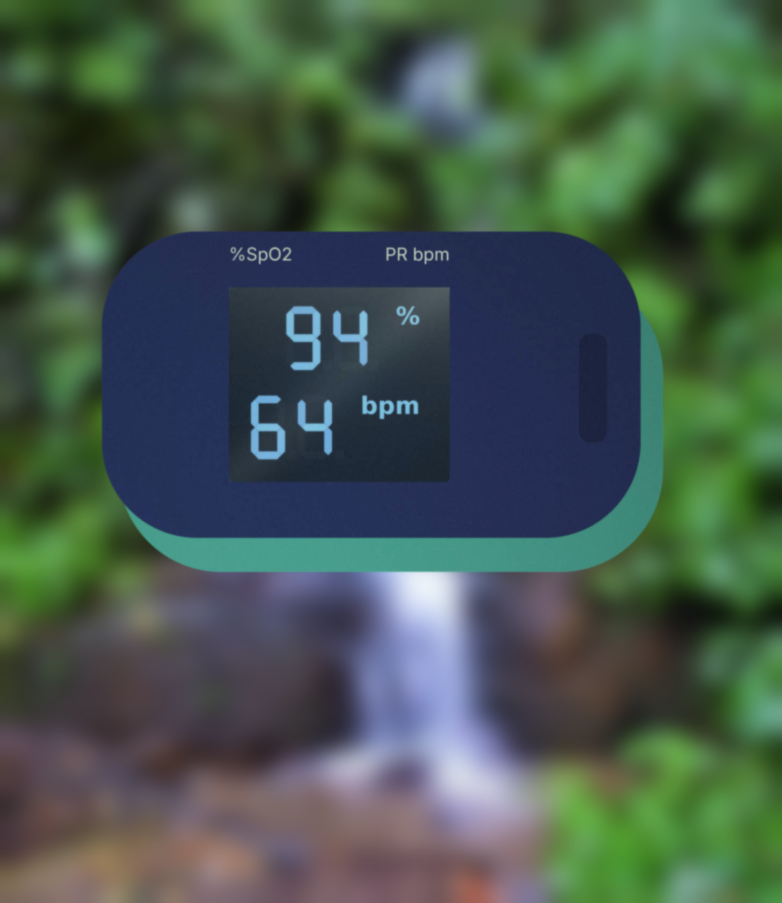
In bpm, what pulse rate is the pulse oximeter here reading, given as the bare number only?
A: 64
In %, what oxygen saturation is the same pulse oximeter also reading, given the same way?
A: 94
